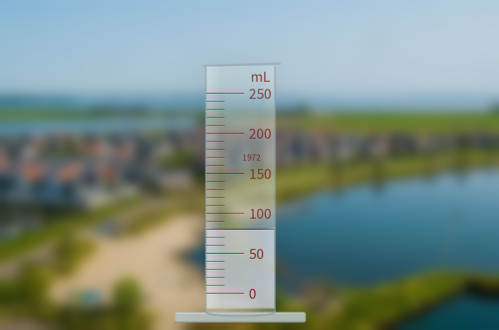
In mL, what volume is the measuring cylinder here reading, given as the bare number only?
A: 80
